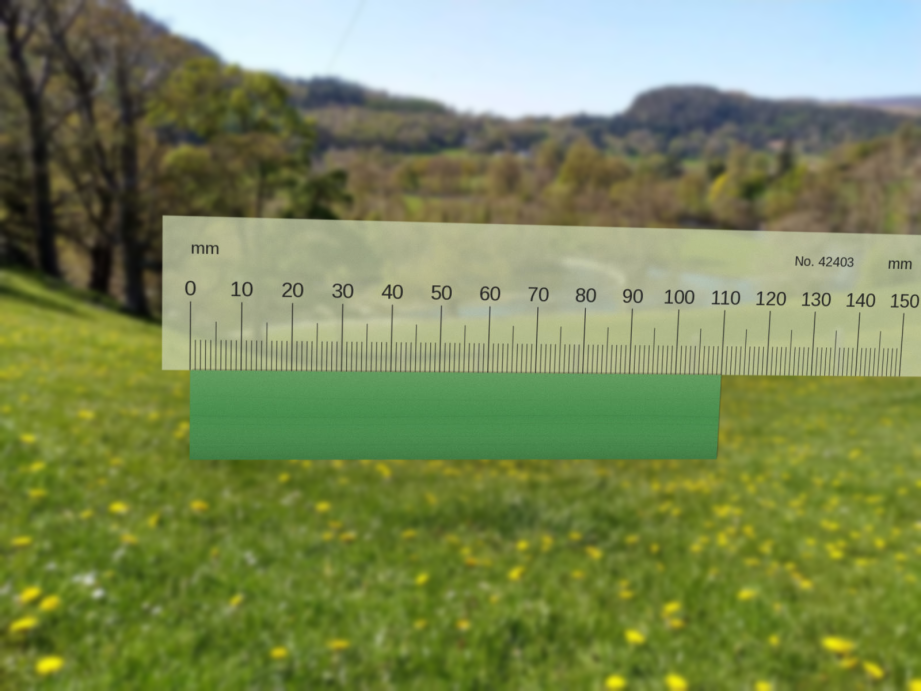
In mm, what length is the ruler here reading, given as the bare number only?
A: 110
